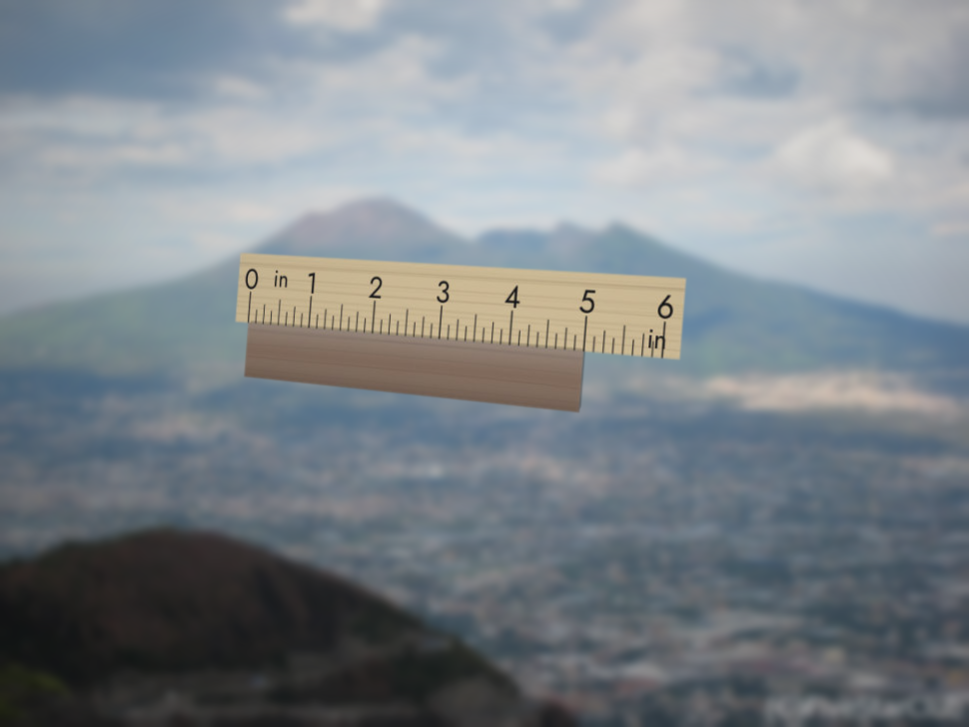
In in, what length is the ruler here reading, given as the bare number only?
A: 5
